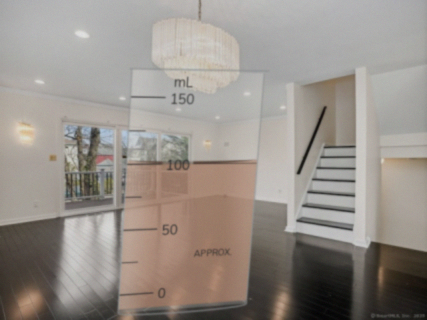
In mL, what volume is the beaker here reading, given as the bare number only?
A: 100
